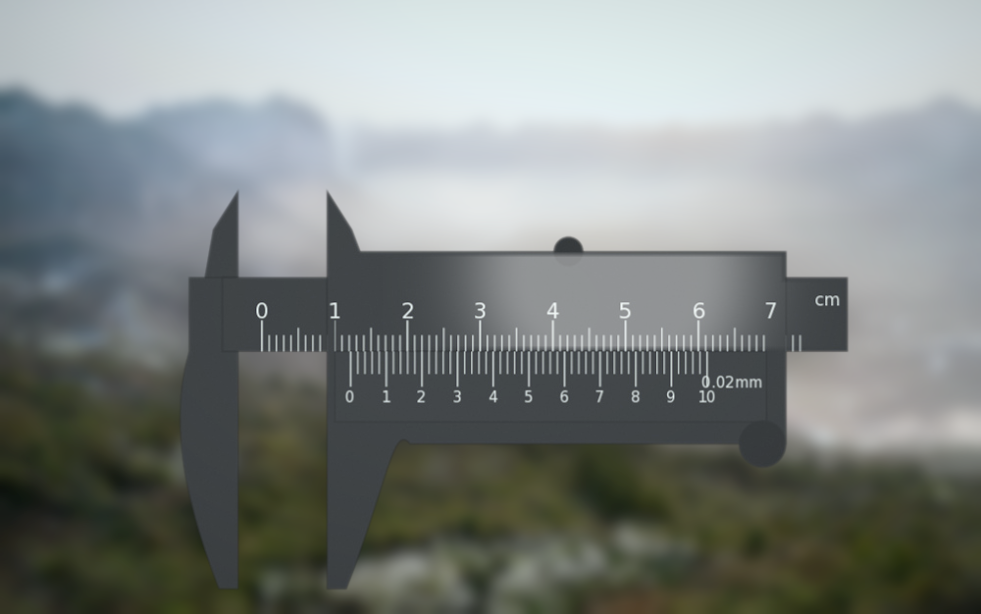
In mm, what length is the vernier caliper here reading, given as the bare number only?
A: 12.2
